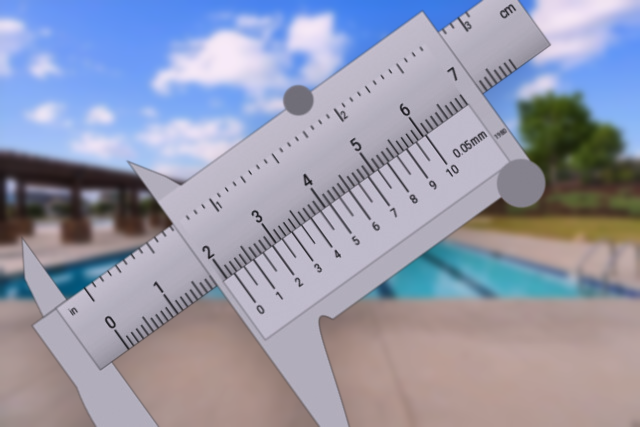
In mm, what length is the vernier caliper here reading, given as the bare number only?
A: 21.5
